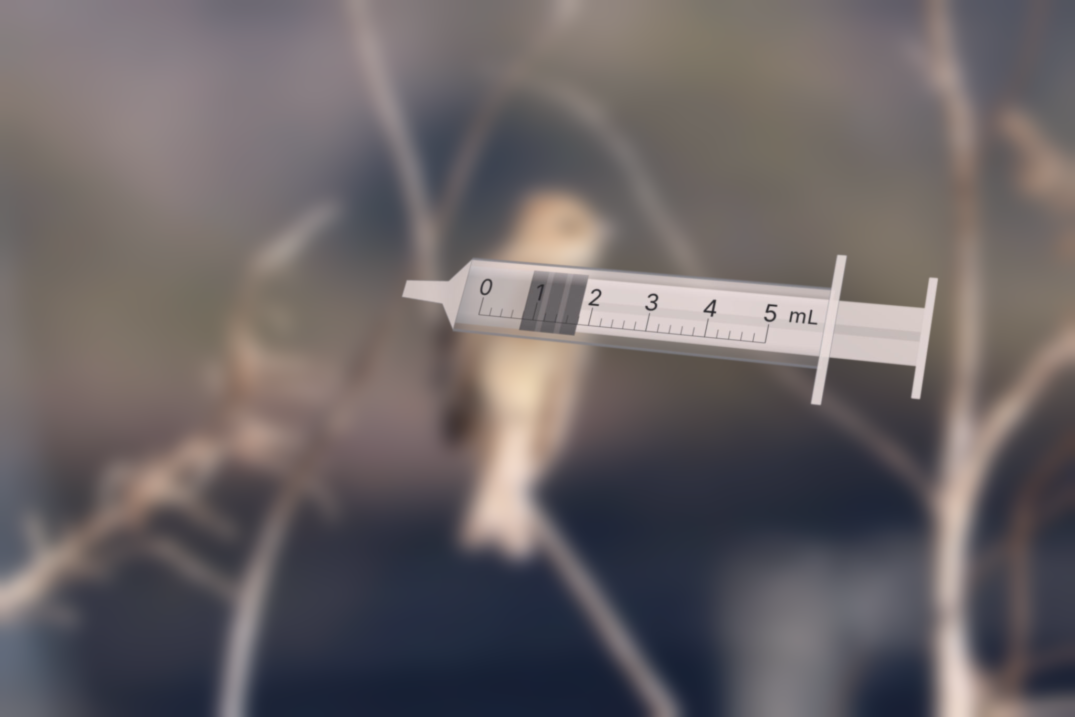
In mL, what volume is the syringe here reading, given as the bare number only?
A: 0.8
